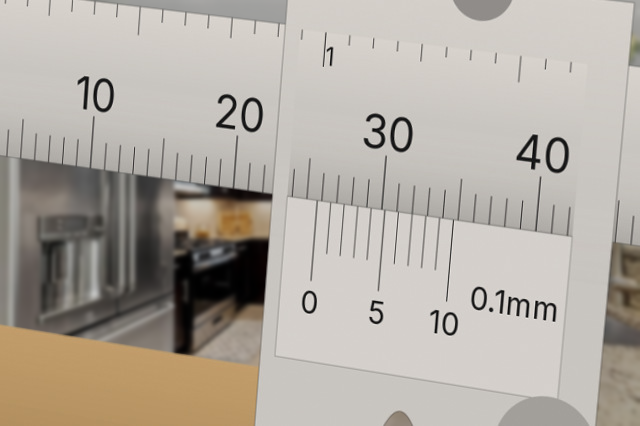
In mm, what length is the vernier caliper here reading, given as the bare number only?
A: 25.7
